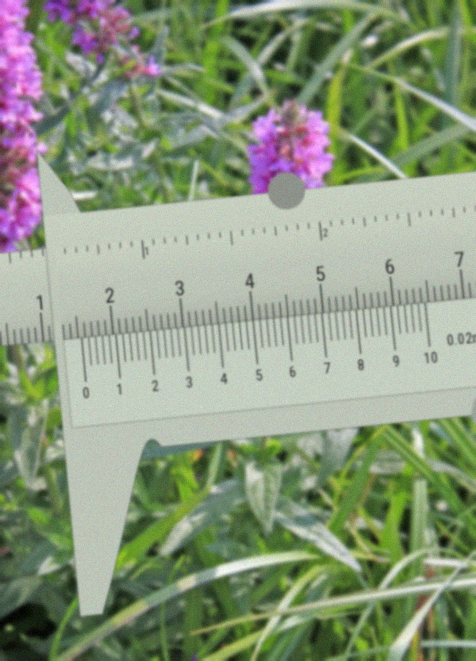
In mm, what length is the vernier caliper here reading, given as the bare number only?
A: 15.5
